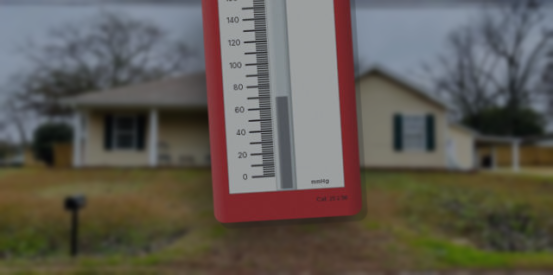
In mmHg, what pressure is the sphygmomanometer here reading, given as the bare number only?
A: 70
